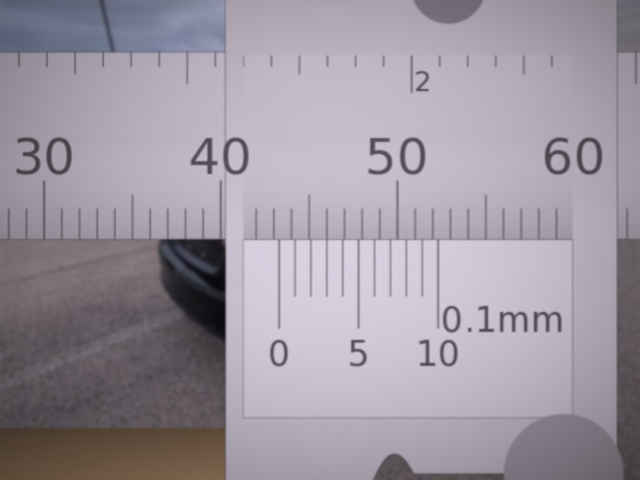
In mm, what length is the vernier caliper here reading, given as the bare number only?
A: 43.3
